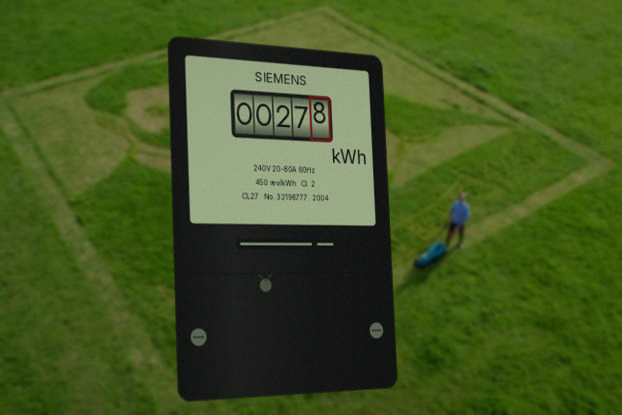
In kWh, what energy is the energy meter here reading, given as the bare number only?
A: 27.8
